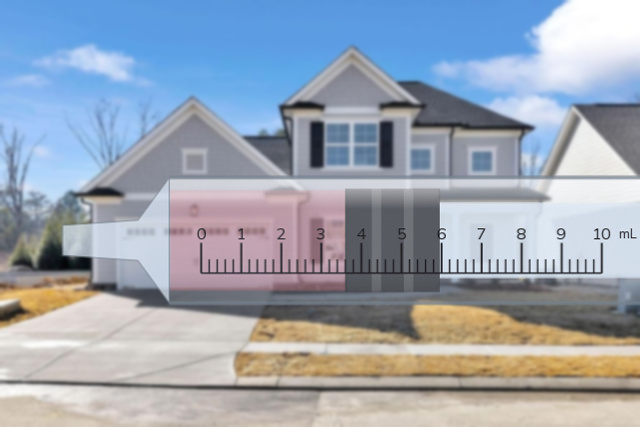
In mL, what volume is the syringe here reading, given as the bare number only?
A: 3.6
